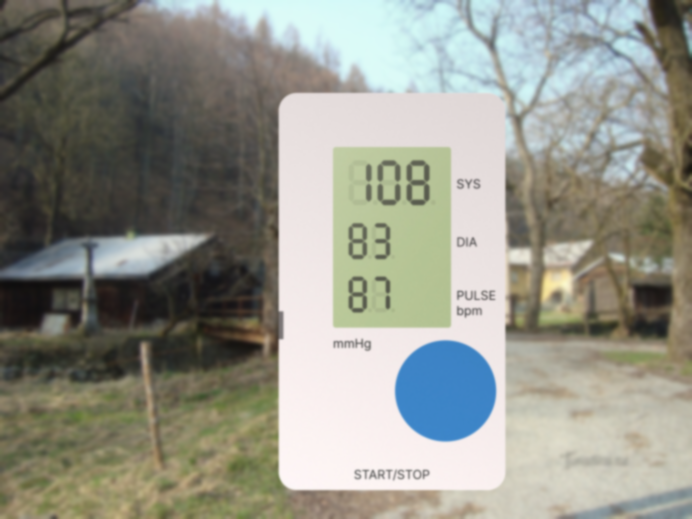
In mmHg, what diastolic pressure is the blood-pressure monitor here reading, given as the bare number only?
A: 83
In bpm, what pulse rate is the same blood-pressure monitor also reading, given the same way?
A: 87
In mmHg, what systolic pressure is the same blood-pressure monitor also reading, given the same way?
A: 108
